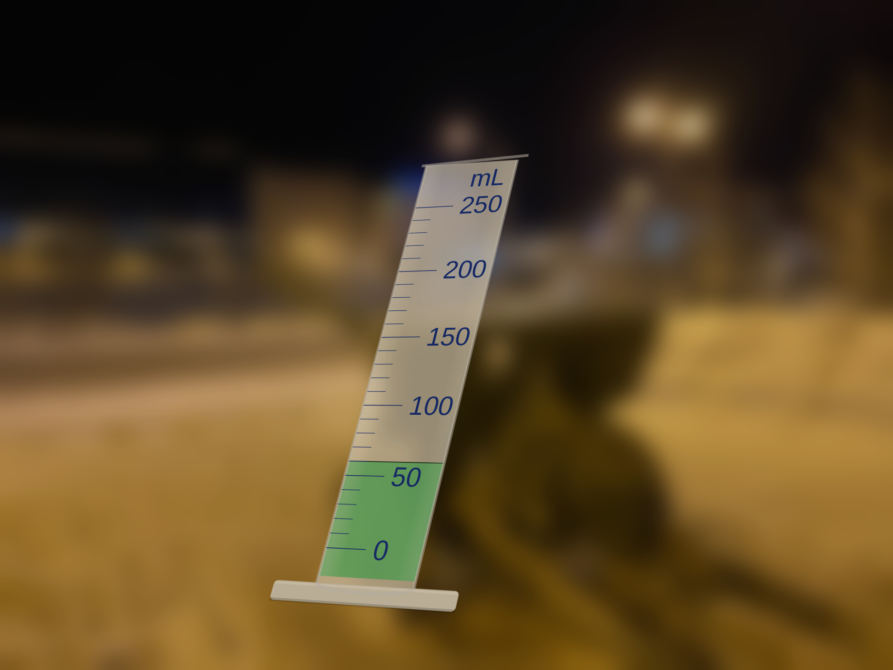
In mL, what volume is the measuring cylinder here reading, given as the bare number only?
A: 60
